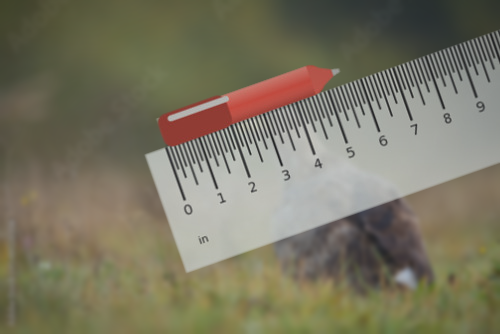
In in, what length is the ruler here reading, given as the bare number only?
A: 5.5
